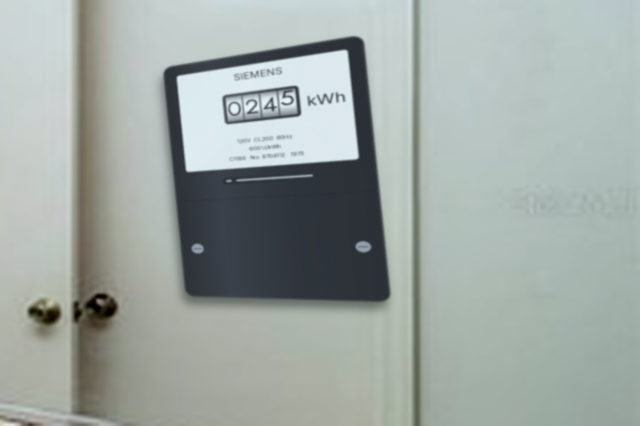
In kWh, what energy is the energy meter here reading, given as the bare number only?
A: 245
